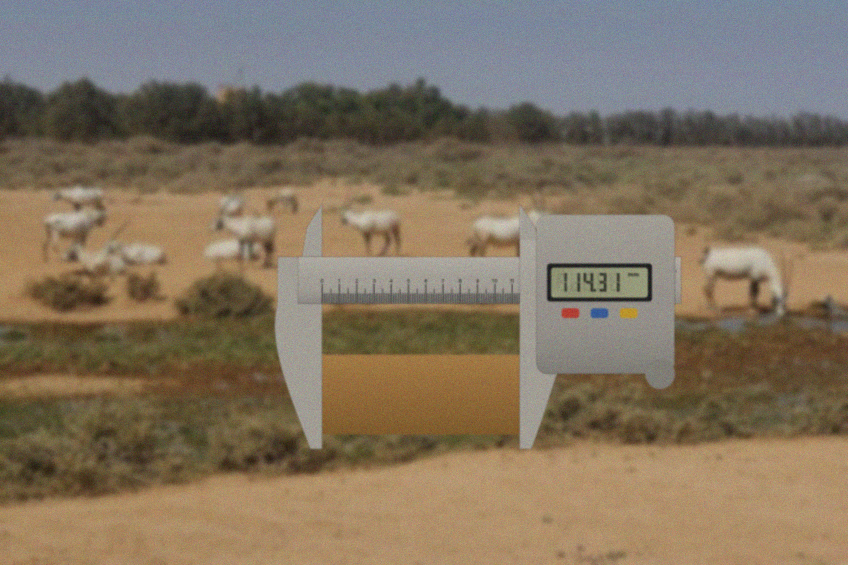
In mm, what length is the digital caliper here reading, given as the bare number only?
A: 114.31
